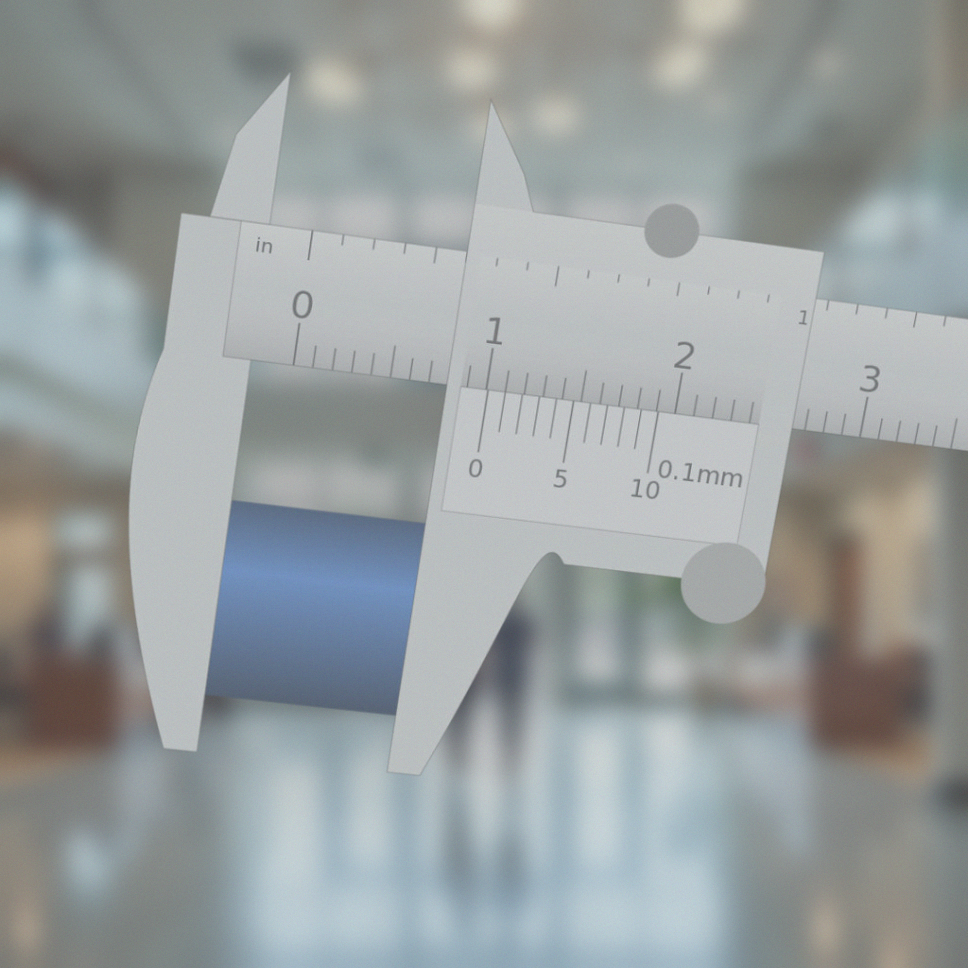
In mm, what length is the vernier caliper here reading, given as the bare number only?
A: 10.1
